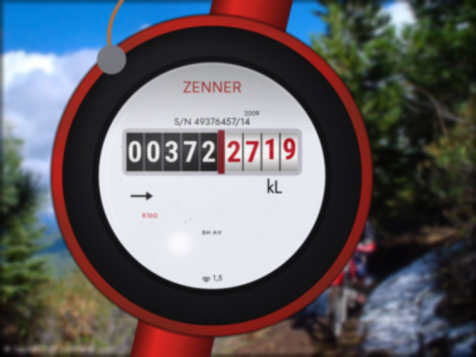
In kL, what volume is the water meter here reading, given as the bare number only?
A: 372.2719
